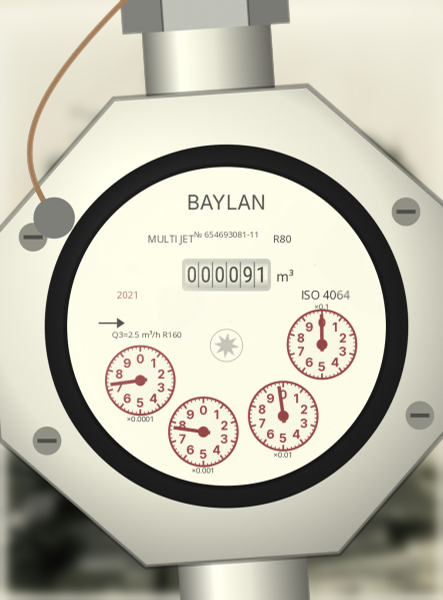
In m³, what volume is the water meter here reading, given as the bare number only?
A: 90.9977
